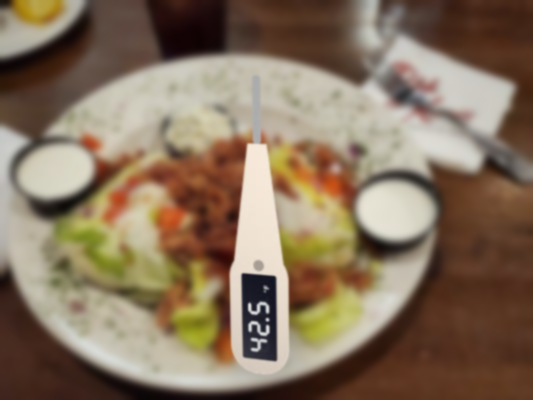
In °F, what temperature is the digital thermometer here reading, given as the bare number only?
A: 42.5
